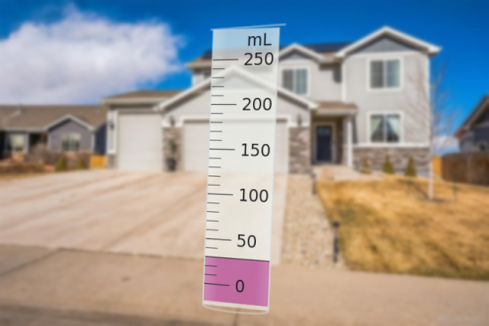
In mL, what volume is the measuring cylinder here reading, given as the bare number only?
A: 30
